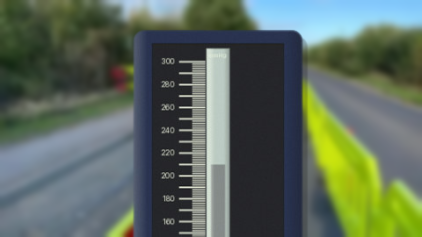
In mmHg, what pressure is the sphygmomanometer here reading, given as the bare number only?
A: 210
